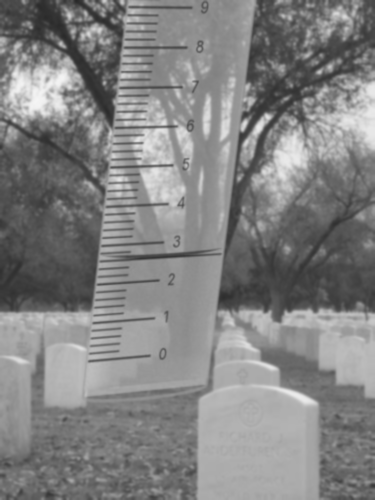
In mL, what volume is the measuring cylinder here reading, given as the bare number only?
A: 2.6
